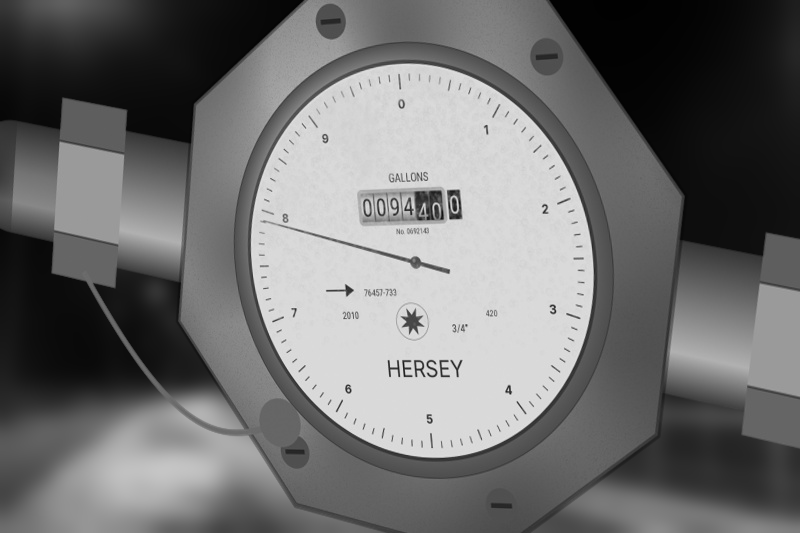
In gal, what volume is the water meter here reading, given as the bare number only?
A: 94397.9
